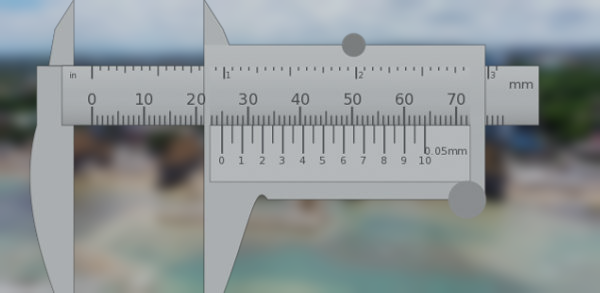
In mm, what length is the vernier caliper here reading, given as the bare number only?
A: 25.0
